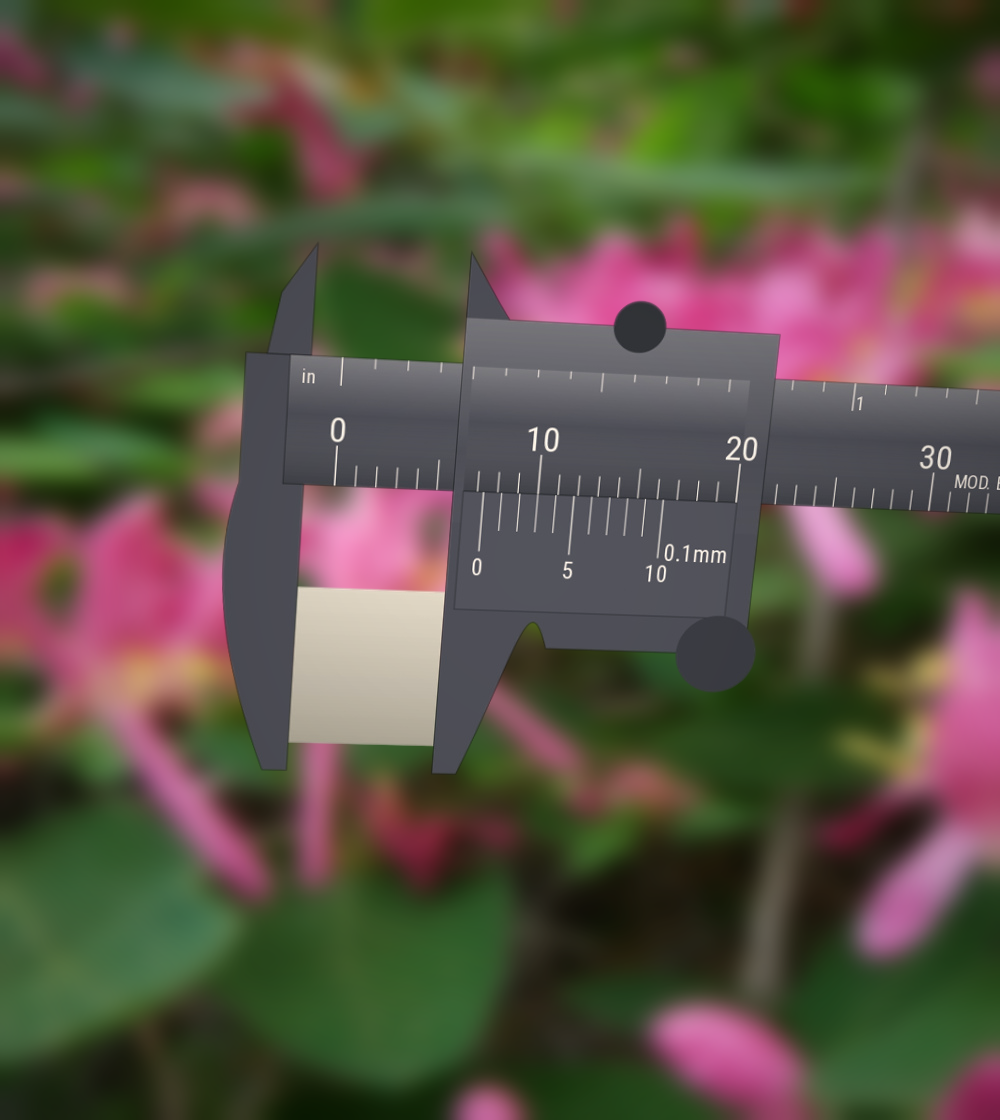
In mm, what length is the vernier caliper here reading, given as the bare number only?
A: 7.3
